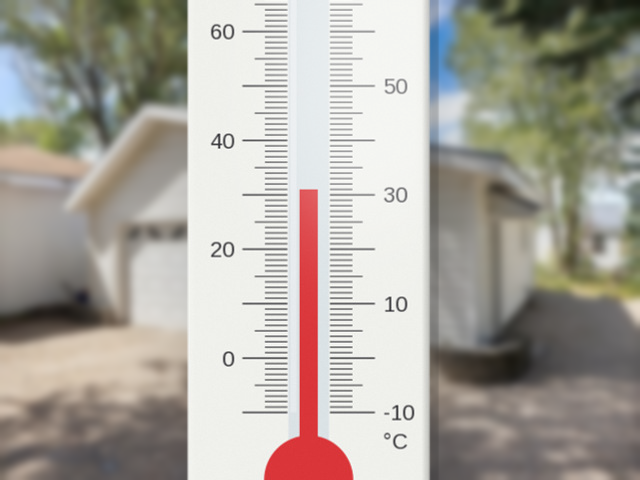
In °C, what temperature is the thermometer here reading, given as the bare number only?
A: 31
